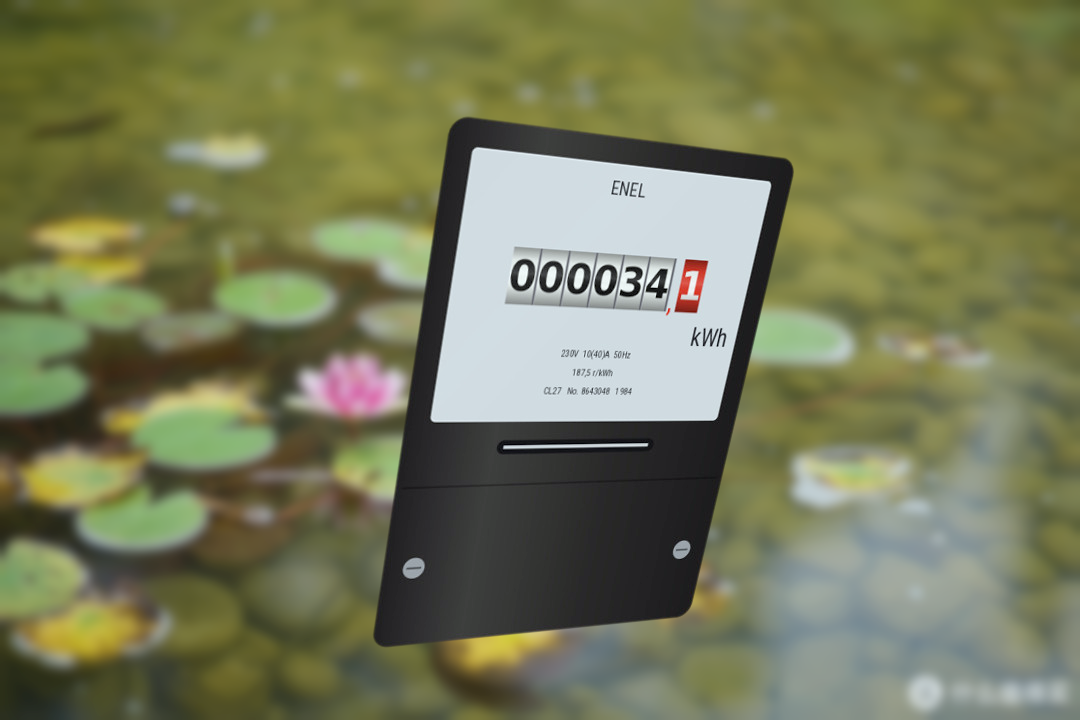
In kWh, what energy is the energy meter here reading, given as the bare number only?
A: 34.1
